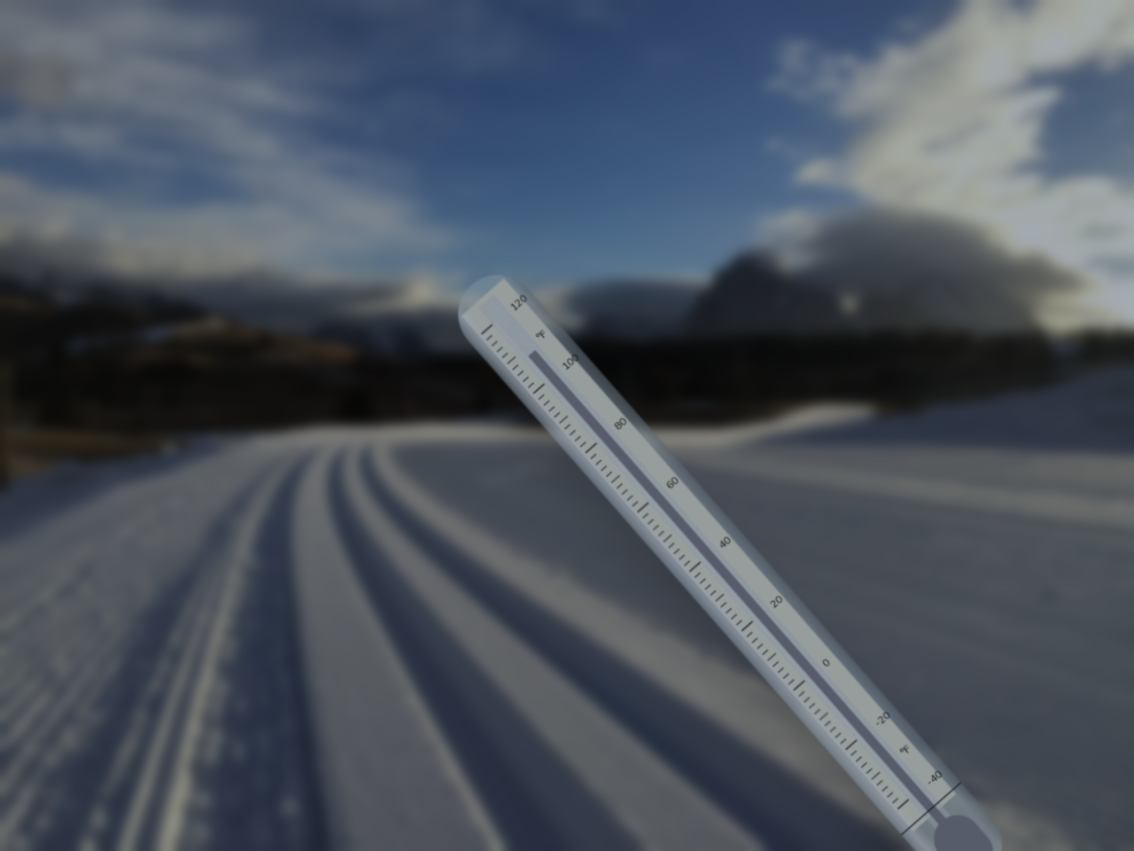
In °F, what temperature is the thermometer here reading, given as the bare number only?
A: 108
